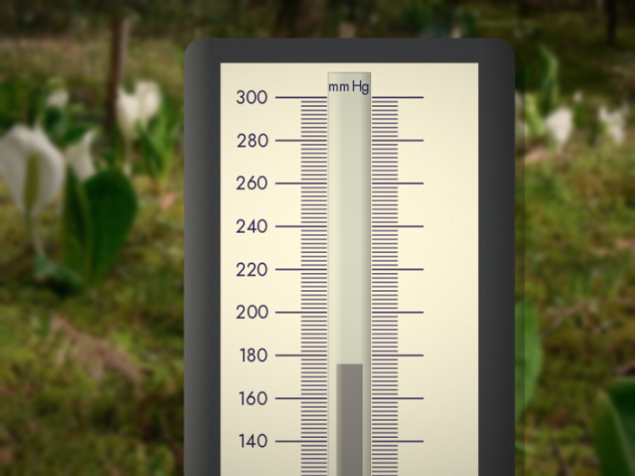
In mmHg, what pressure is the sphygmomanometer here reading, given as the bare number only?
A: 176
